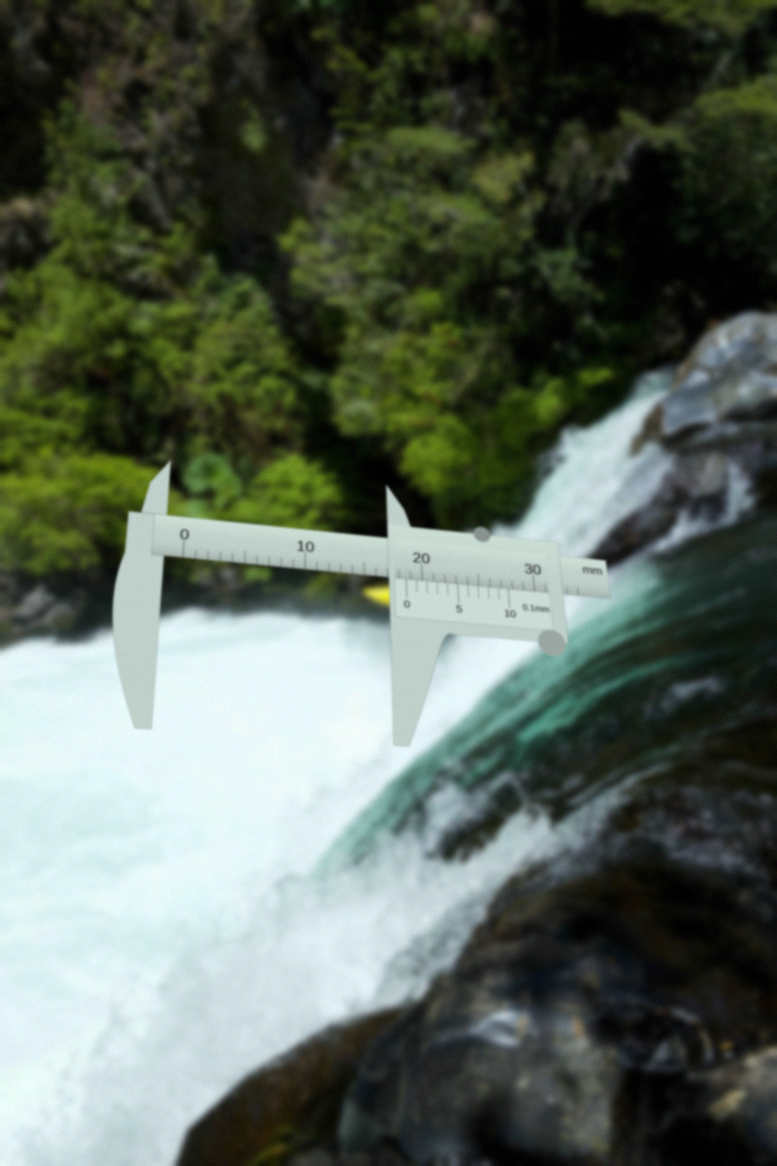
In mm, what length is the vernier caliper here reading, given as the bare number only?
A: 18.6
